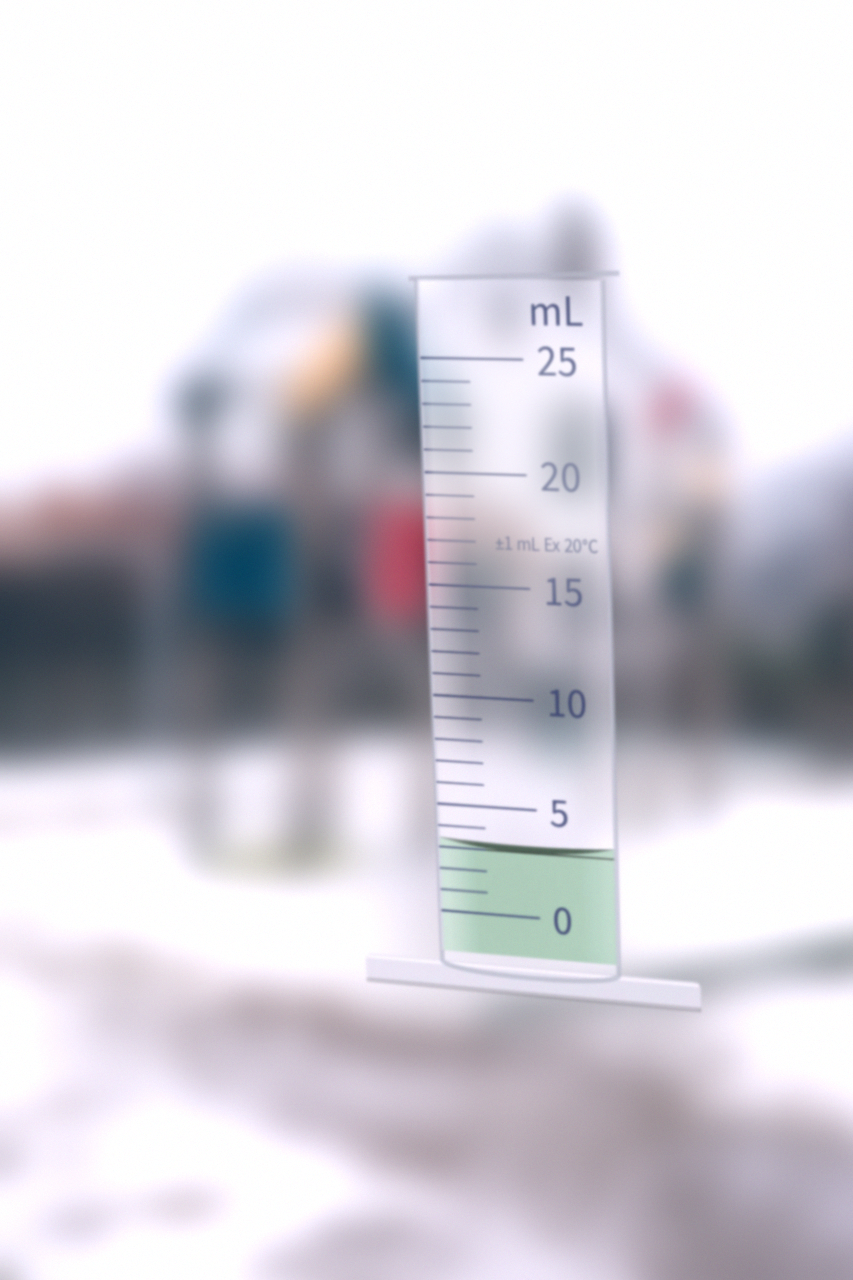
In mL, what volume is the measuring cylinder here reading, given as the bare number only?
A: 3
